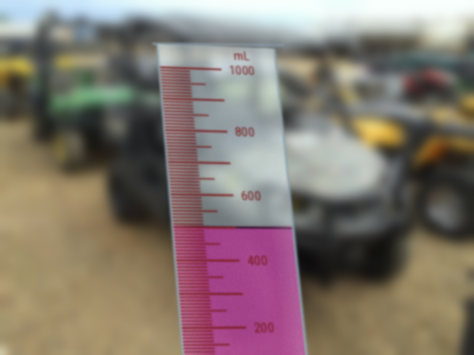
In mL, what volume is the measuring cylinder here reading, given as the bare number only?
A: 500
